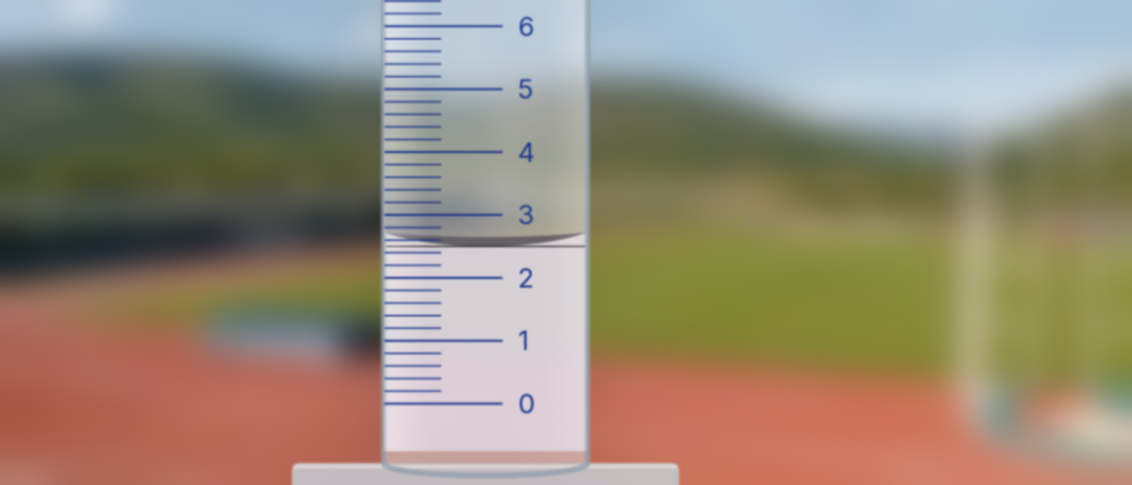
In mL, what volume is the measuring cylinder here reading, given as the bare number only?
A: 2.5
